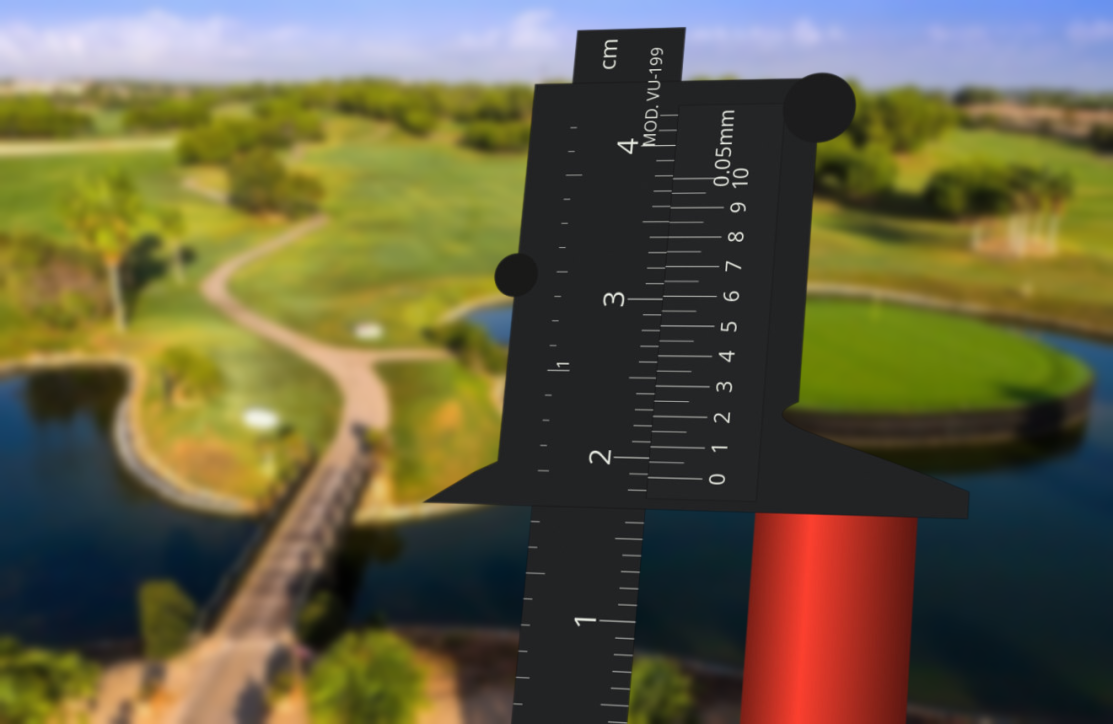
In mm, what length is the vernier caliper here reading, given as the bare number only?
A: 18.8
